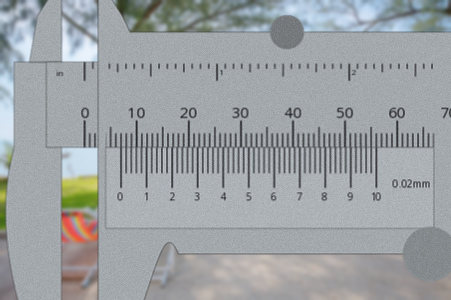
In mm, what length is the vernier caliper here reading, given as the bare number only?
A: 7.0
